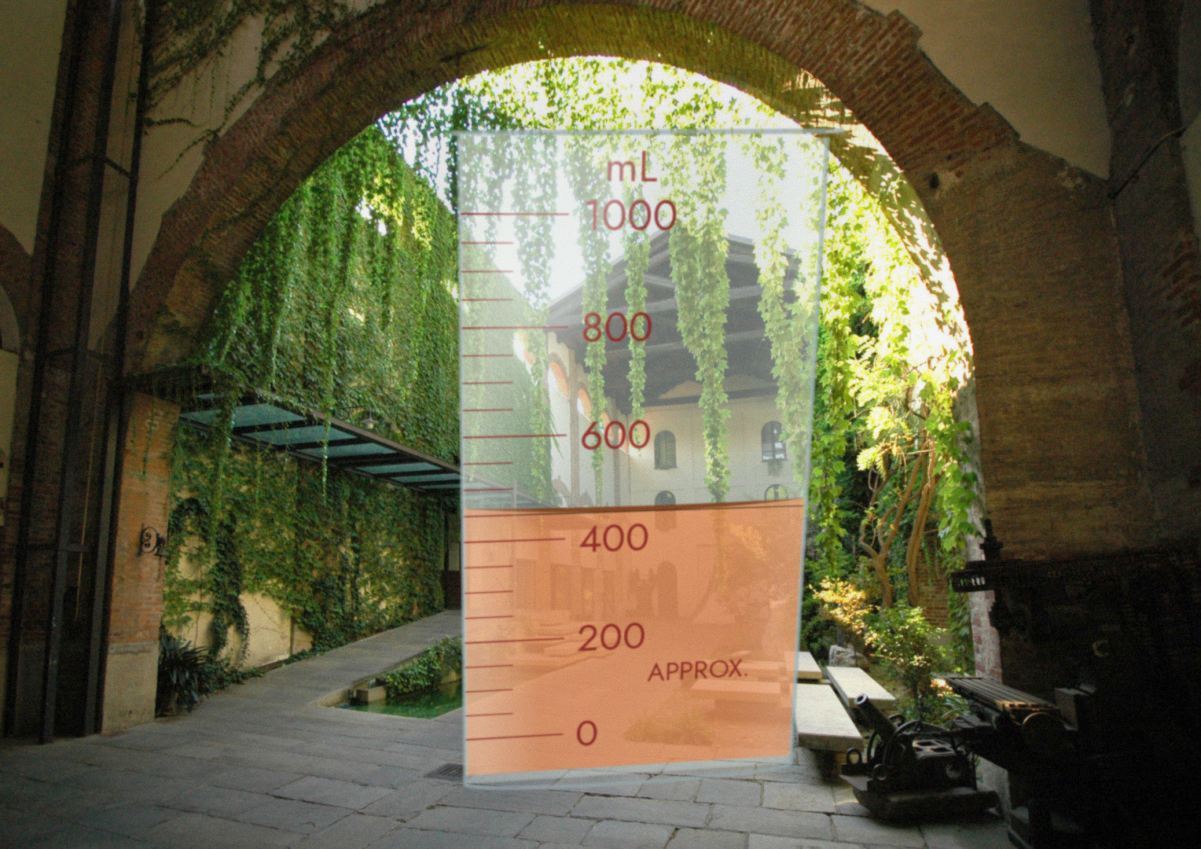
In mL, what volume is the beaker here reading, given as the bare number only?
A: 450
